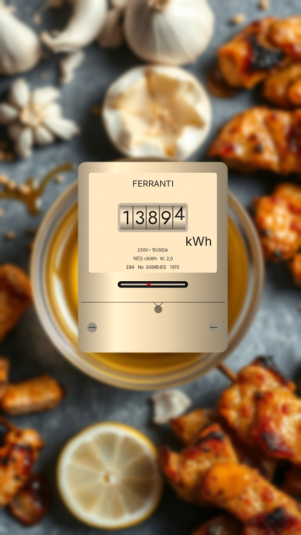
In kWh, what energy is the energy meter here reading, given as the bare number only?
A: 13894
